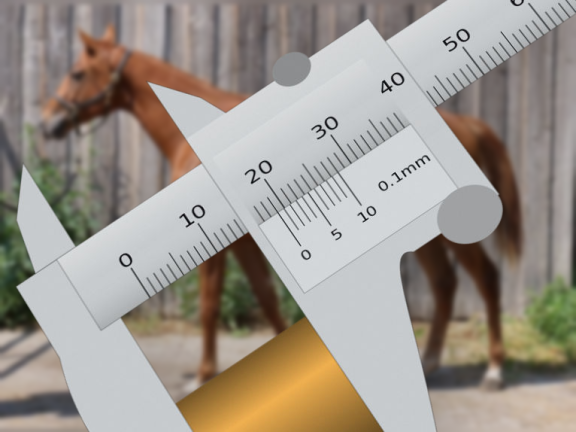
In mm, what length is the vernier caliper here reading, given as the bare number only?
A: 19.0
